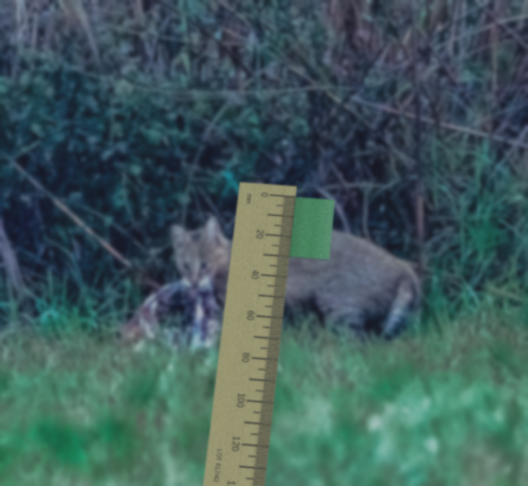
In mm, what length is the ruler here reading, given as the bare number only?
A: 30
